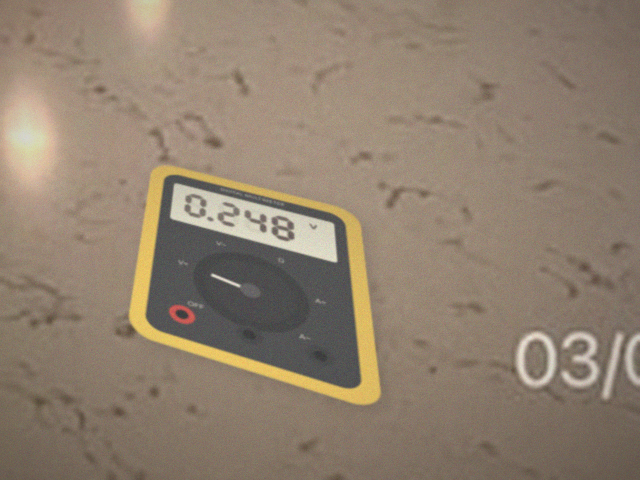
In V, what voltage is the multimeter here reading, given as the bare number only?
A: 0.248
